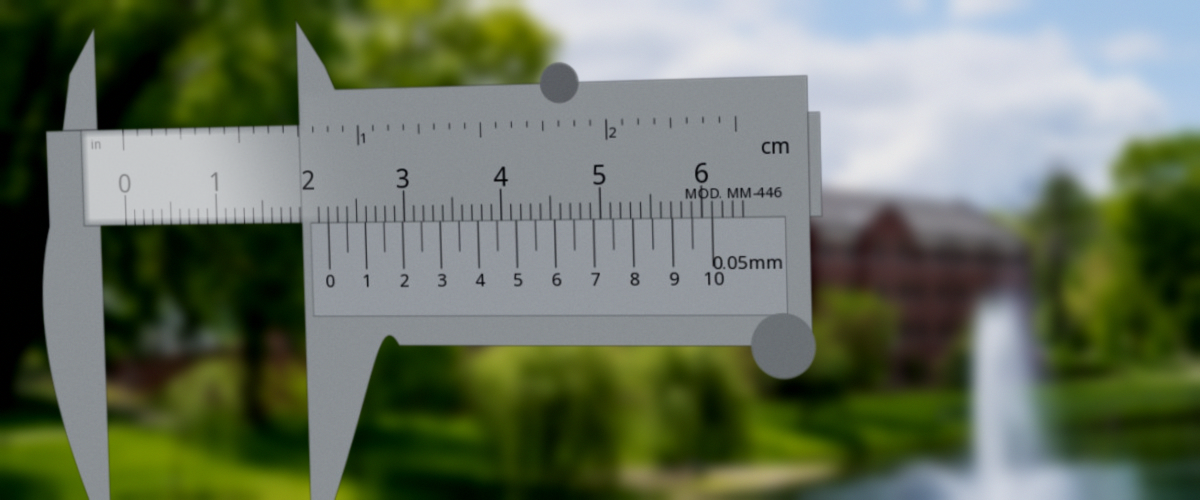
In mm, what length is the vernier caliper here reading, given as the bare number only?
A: 22.0
